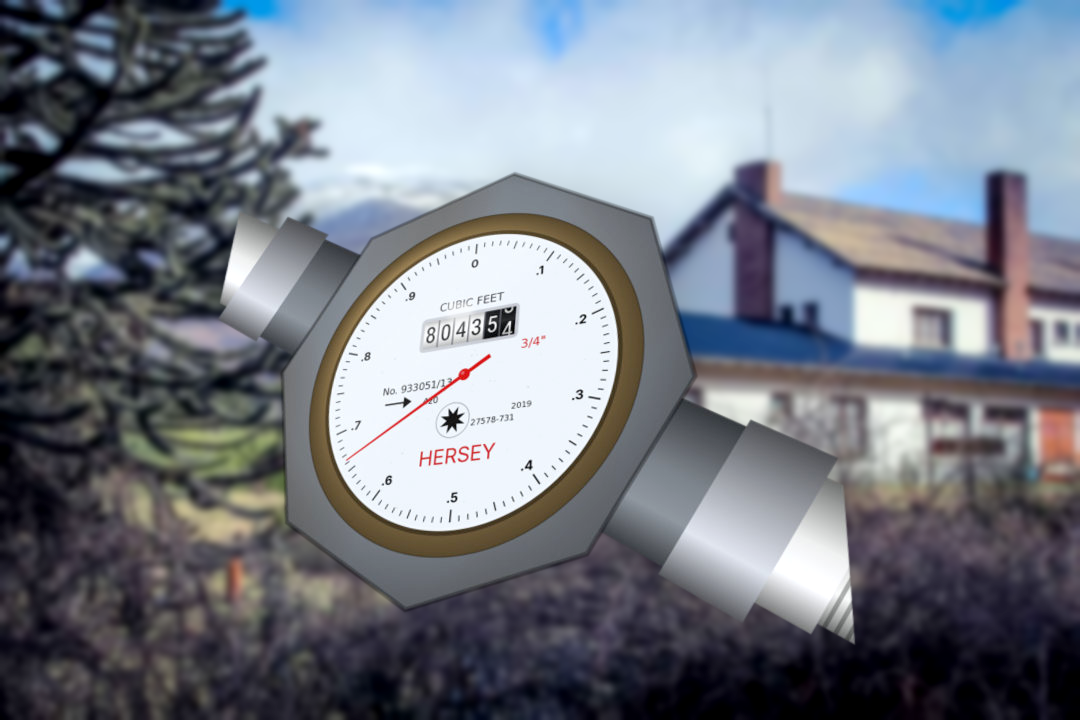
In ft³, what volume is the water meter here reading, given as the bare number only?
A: 804353.66
